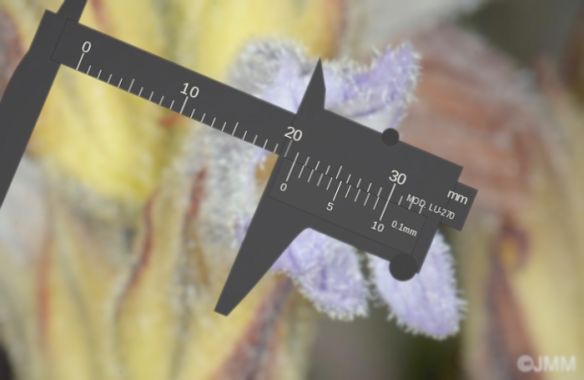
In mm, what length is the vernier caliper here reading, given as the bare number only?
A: 21.0
